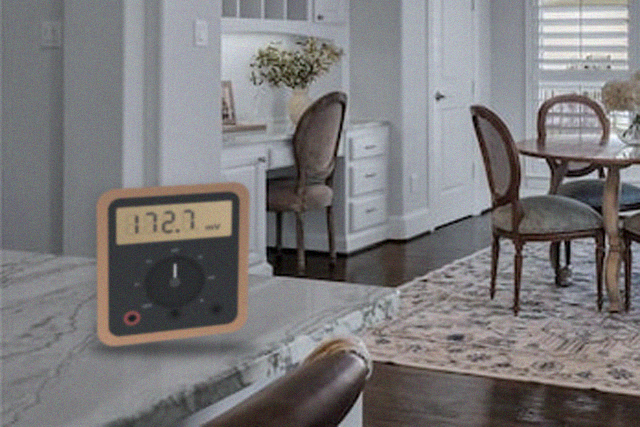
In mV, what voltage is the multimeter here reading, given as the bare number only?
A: 172.7
